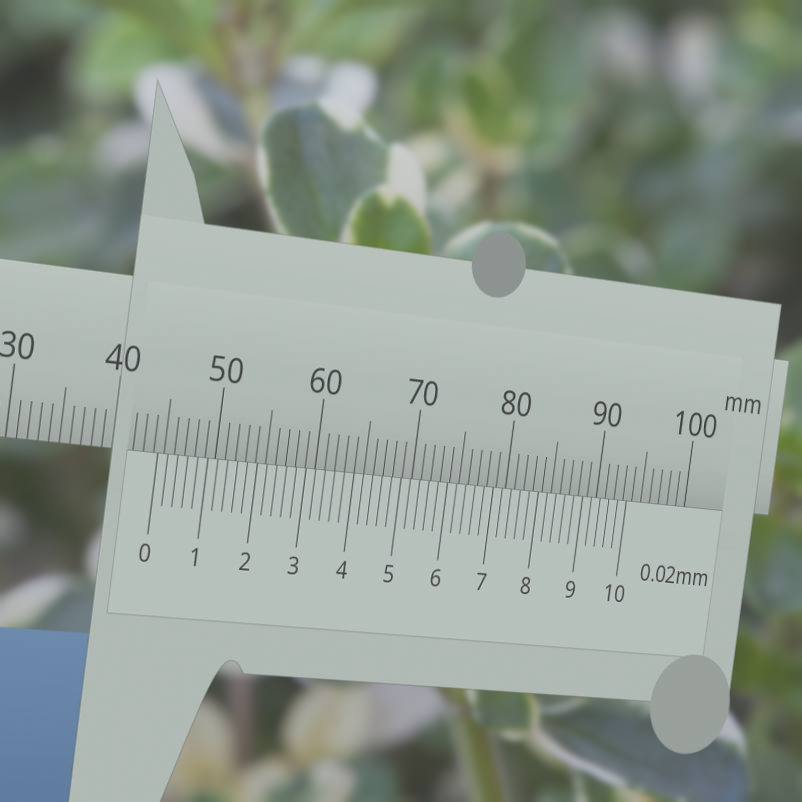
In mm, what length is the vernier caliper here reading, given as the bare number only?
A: 44.4
